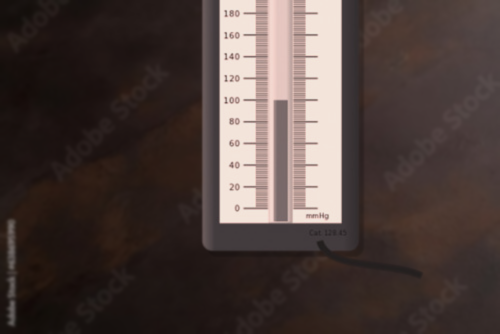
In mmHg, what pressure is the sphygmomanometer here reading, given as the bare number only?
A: 100
